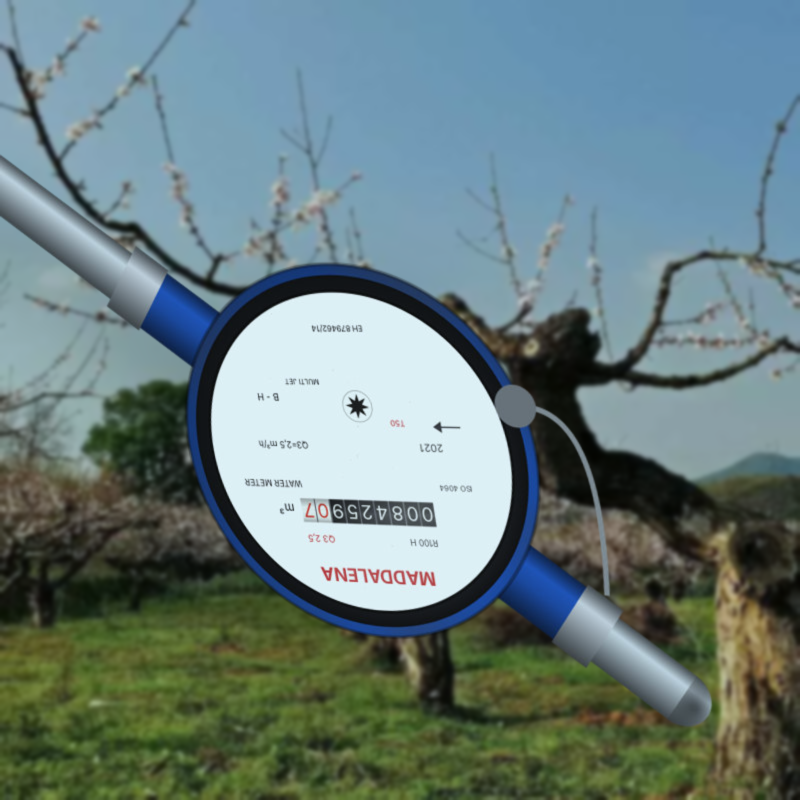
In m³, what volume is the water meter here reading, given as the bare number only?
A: 84259.07
